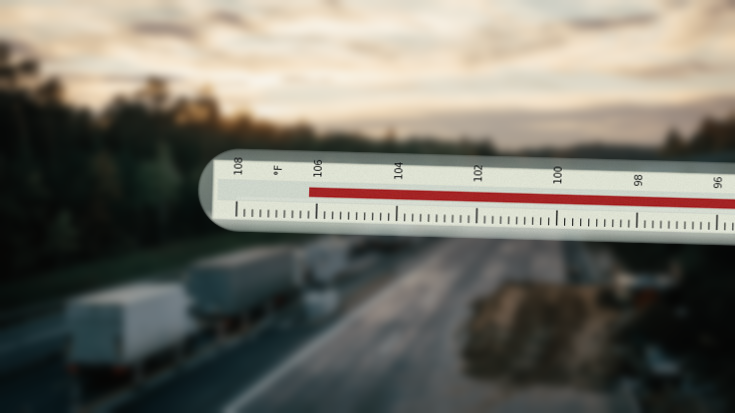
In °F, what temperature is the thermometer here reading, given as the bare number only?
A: 106.2
